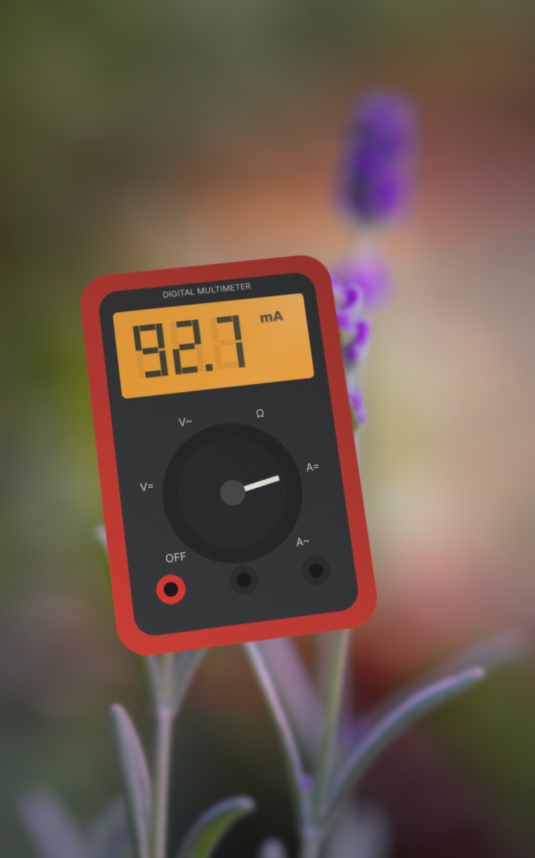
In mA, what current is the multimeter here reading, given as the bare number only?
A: 92.7
